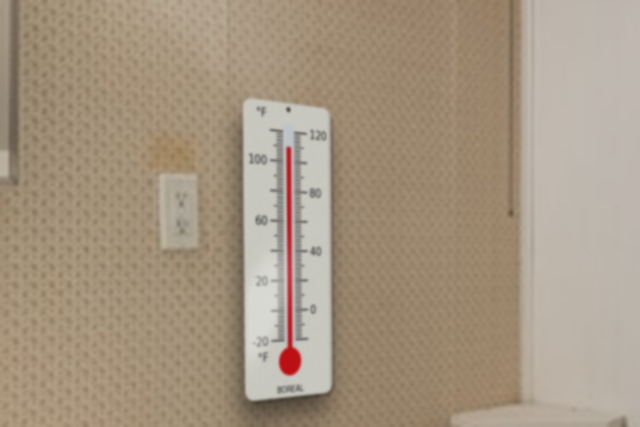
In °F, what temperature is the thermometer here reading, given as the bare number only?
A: 110
